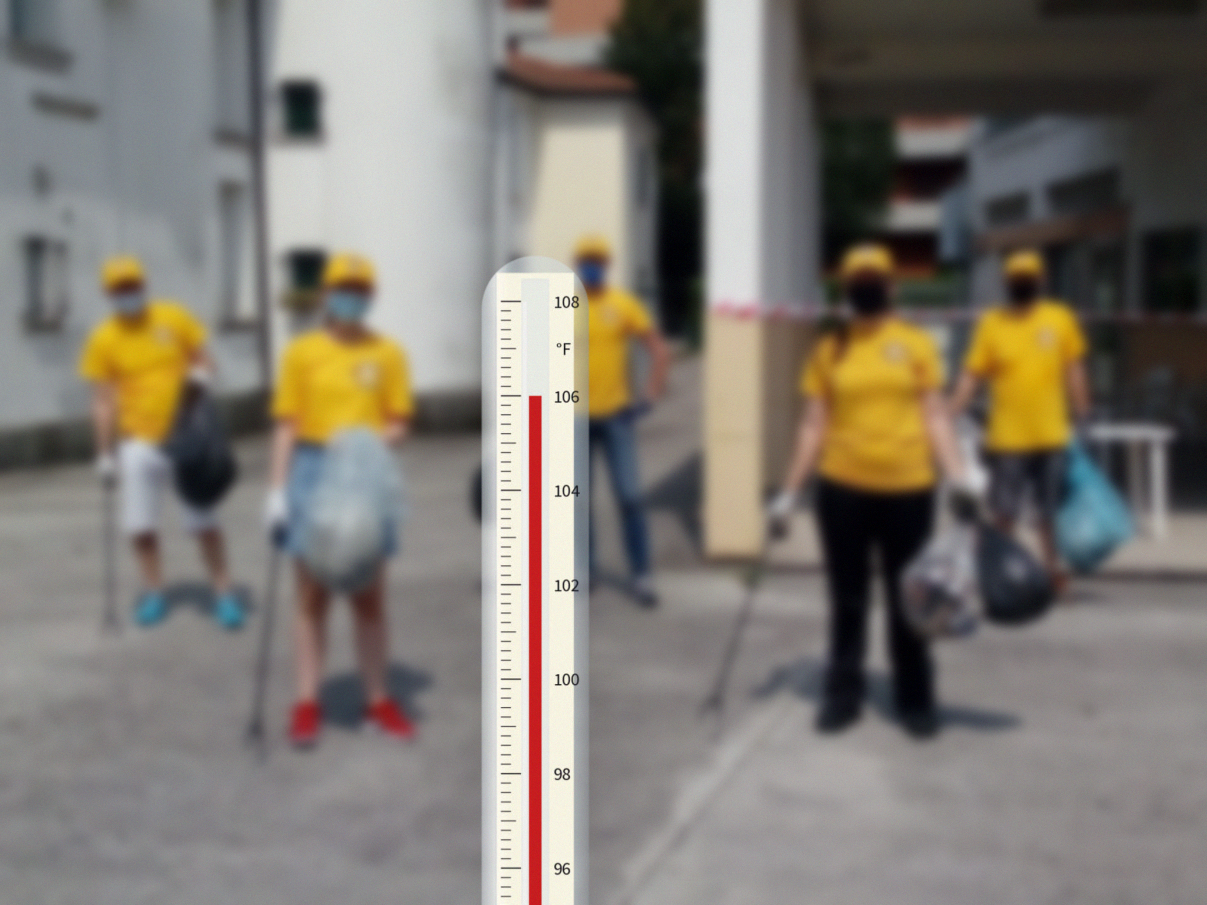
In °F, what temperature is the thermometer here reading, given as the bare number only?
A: 106
